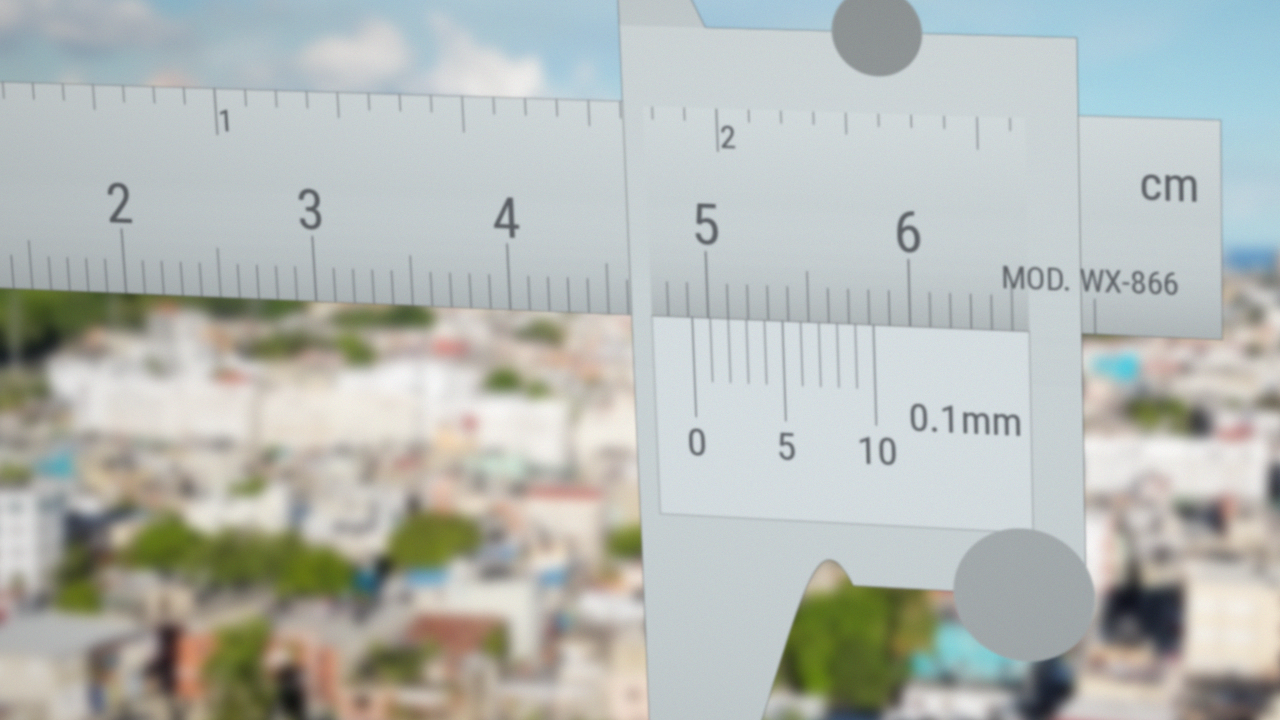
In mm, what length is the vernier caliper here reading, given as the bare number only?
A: 49.2
